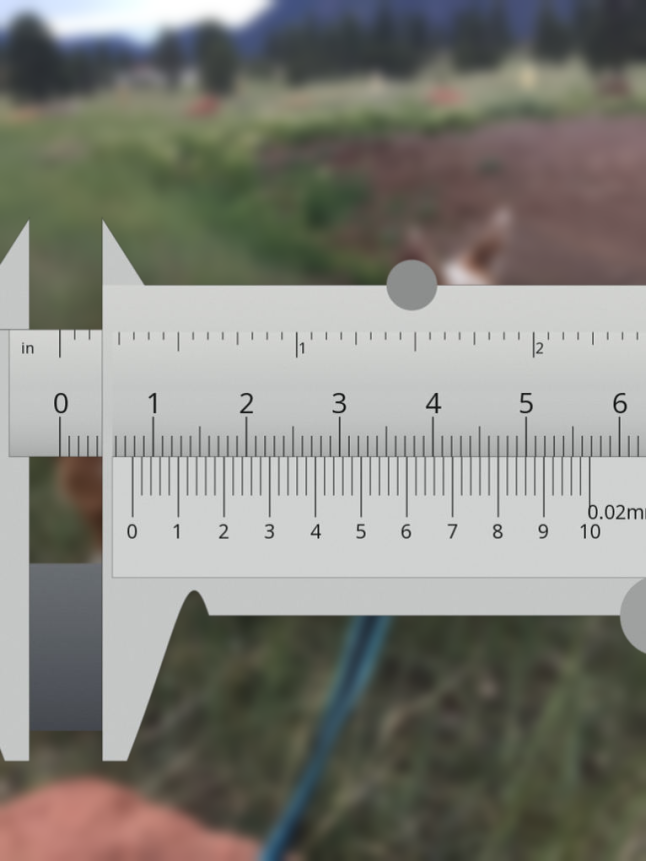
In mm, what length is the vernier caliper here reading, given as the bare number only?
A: 7.8
